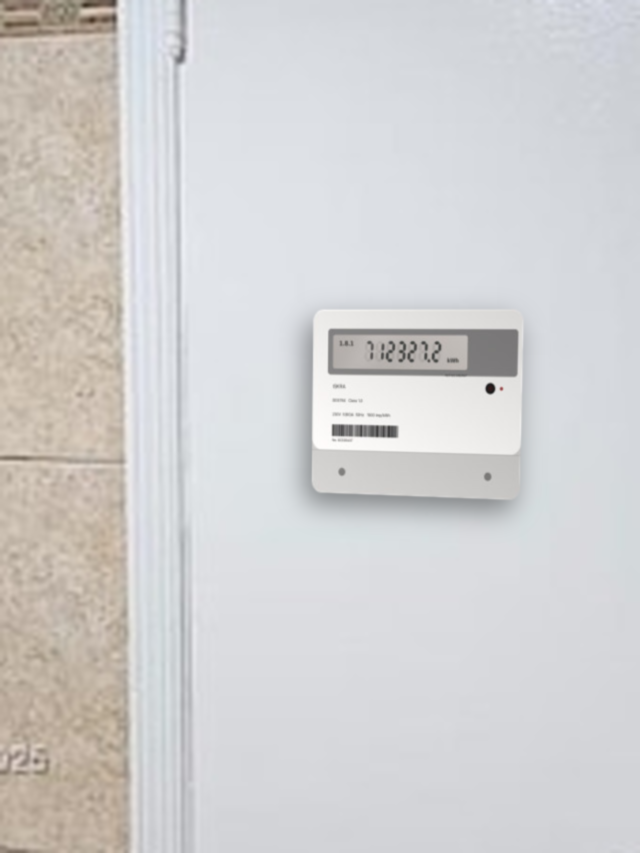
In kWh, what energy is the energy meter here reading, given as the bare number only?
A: 712327.2
